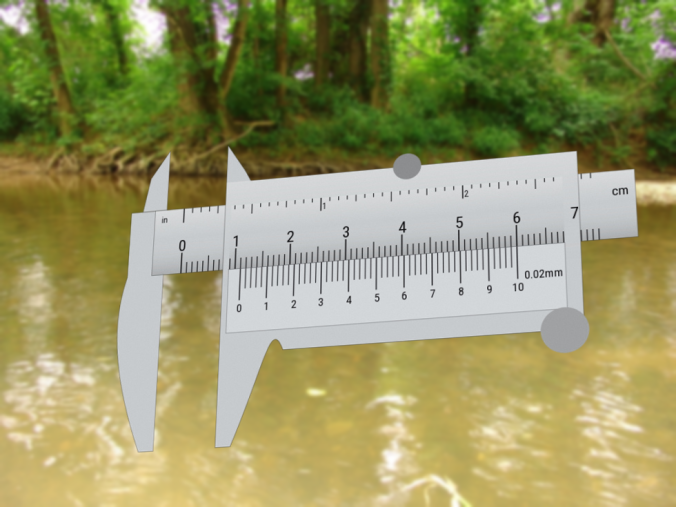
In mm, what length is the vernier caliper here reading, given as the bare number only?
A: 11.0
